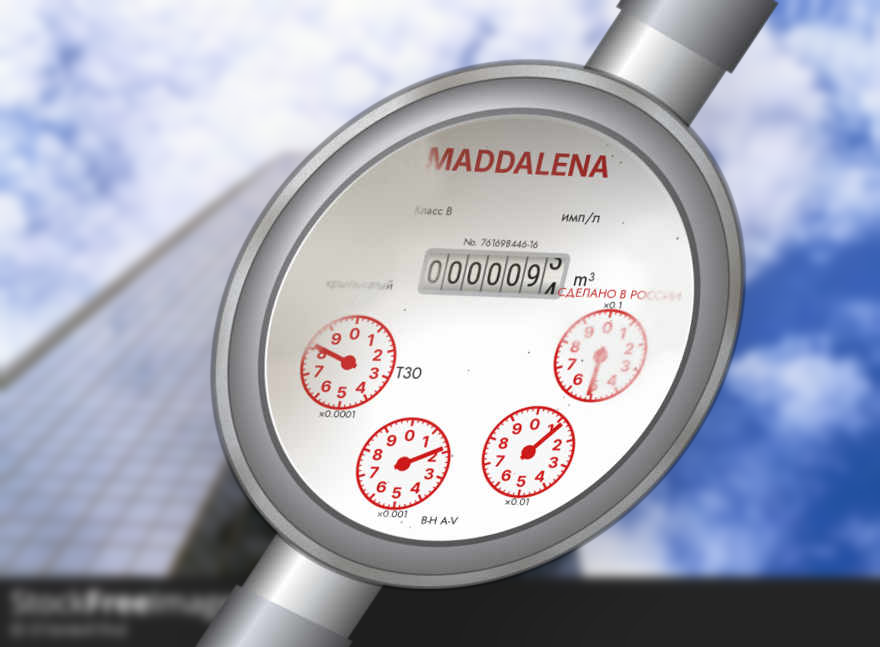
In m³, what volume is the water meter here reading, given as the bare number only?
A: 93.5118
